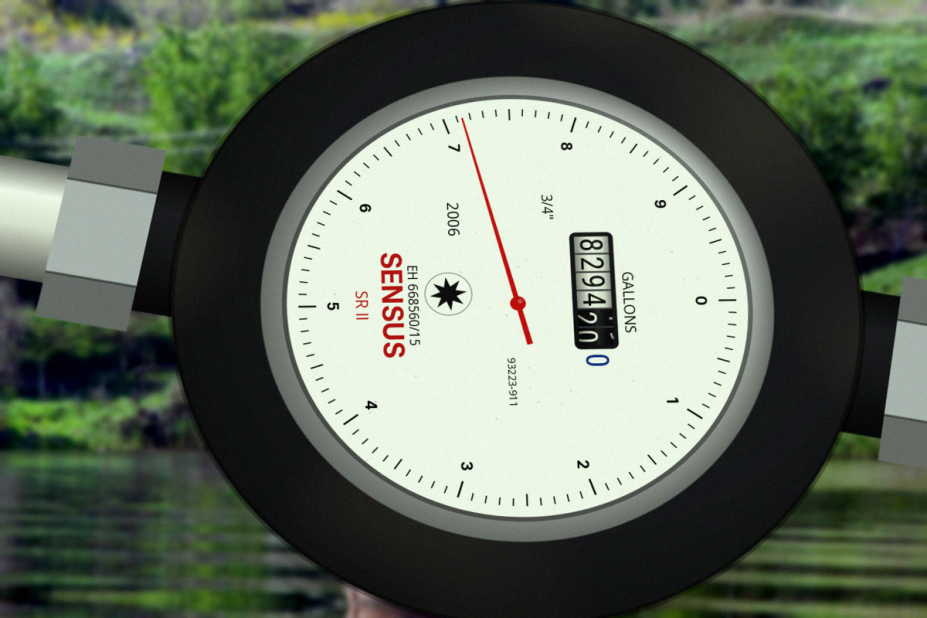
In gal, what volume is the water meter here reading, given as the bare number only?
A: 8294197.1
